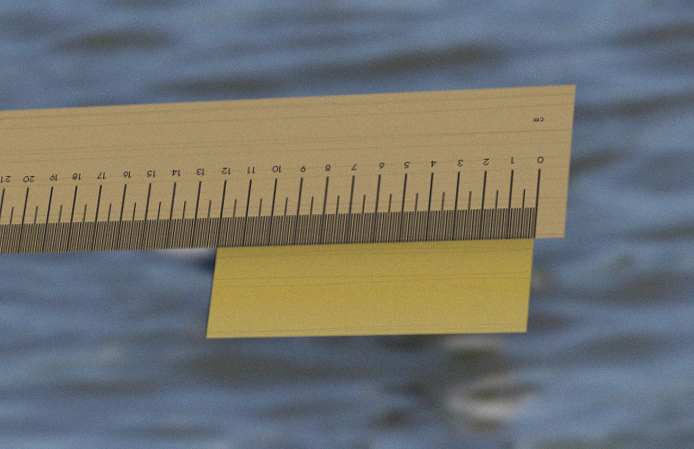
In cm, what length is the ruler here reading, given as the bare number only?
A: 12
